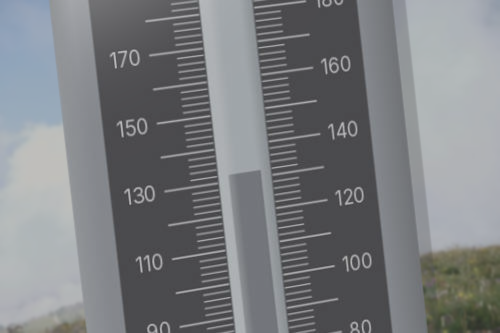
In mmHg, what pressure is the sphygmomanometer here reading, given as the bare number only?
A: 132
